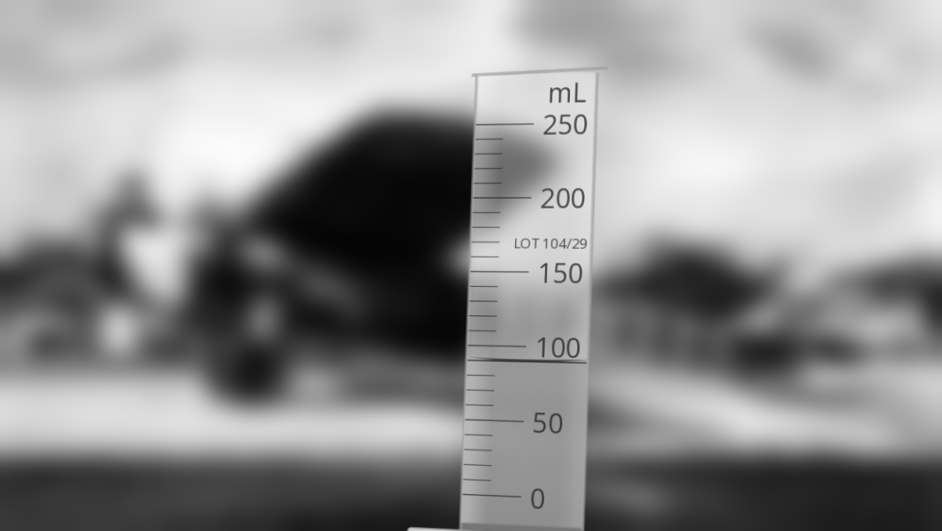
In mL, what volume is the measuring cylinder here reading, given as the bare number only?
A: 90
